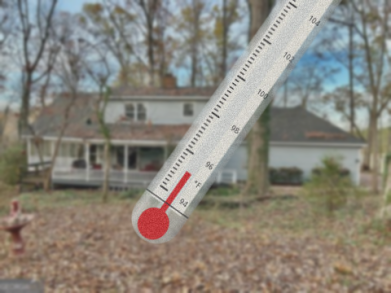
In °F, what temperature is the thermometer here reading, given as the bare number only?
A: 95.2
